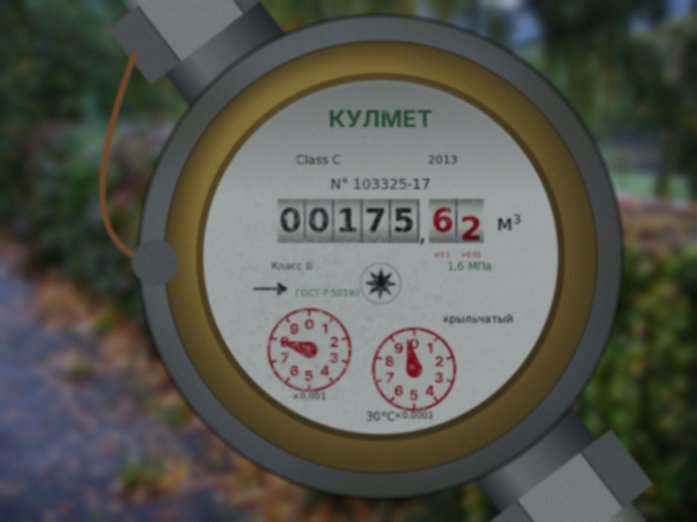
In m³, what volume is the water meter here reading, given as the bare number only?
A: 175.6179
